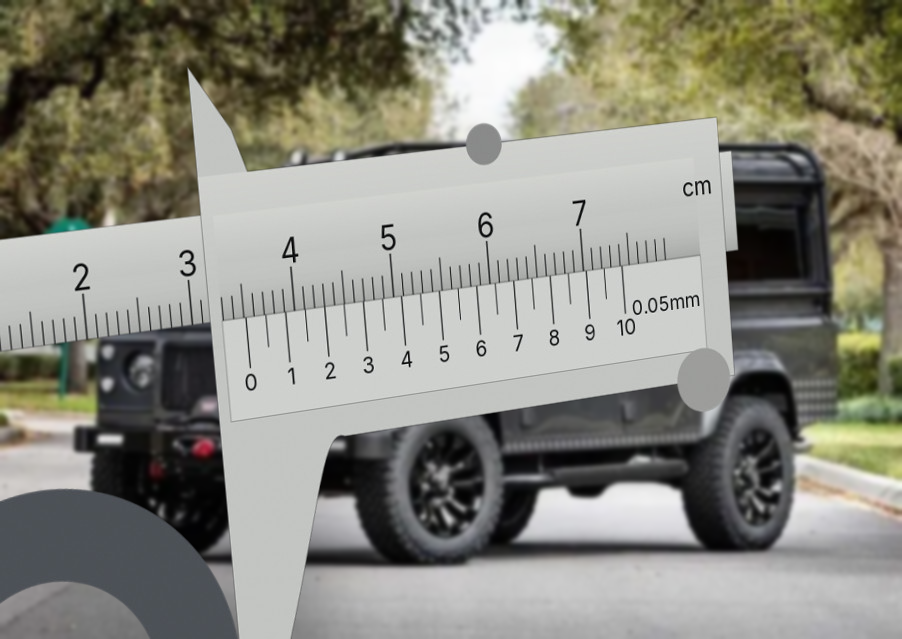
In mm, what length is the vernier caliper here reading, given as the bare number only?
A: 35.2
